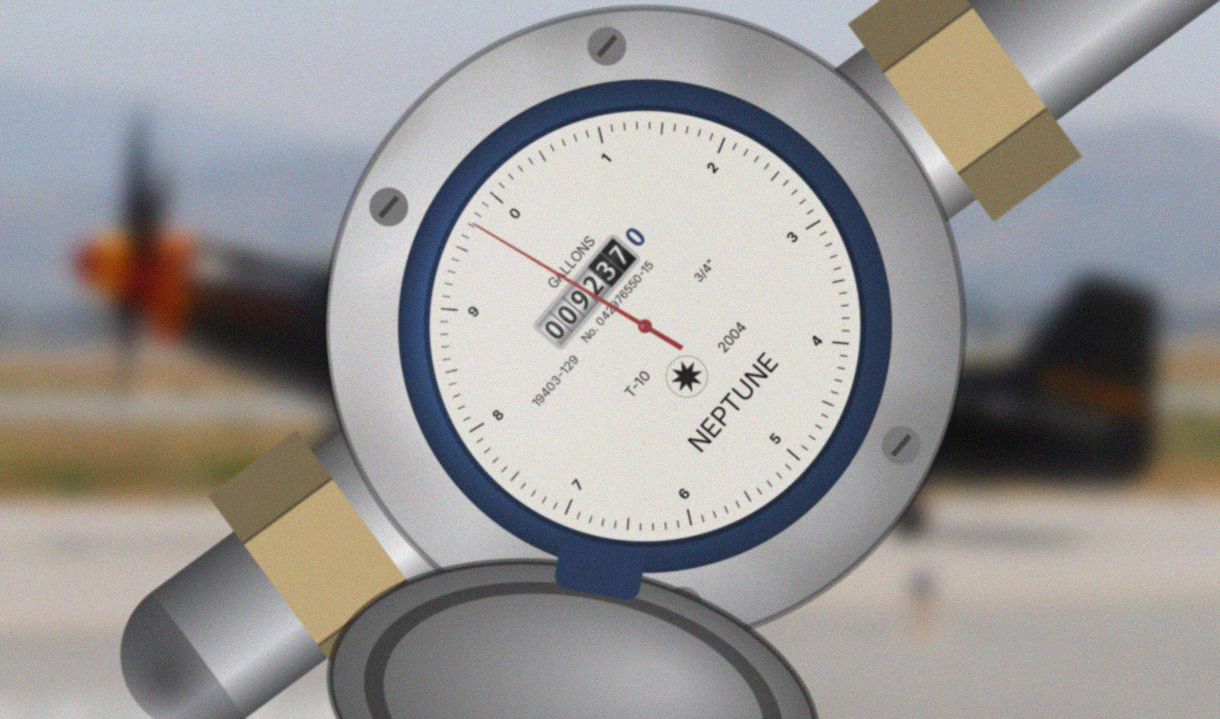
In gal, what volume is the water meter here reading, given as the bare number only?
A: 92369.7
